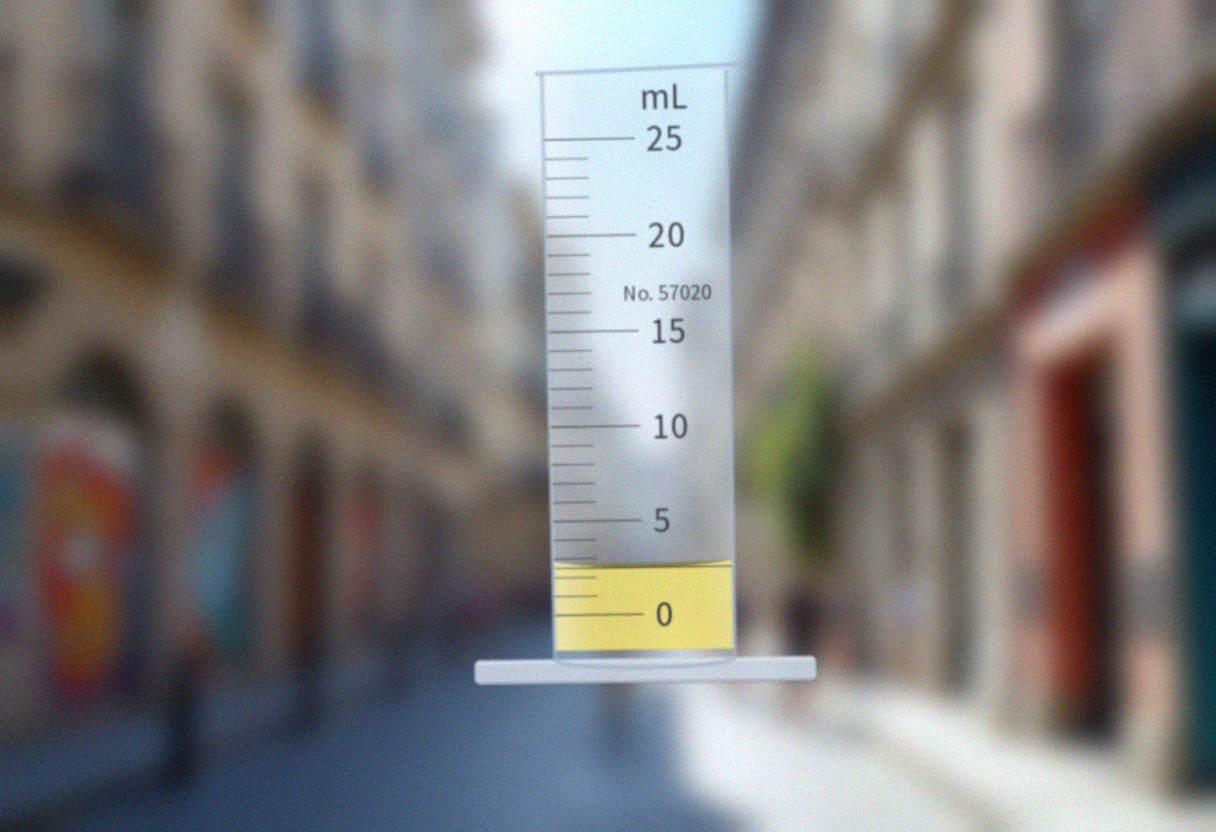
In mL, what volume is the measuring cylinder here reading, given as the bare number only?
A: 2.5
